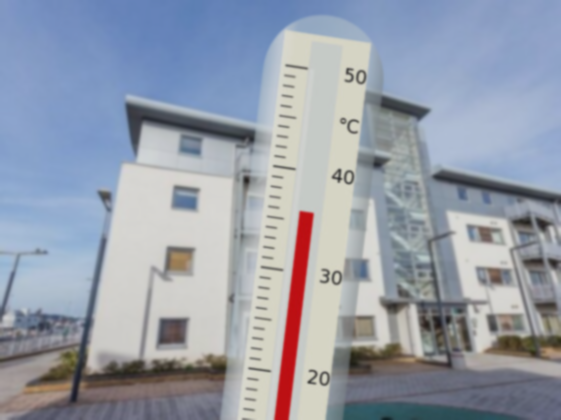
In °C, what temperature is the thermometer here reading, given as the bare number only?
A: 36
